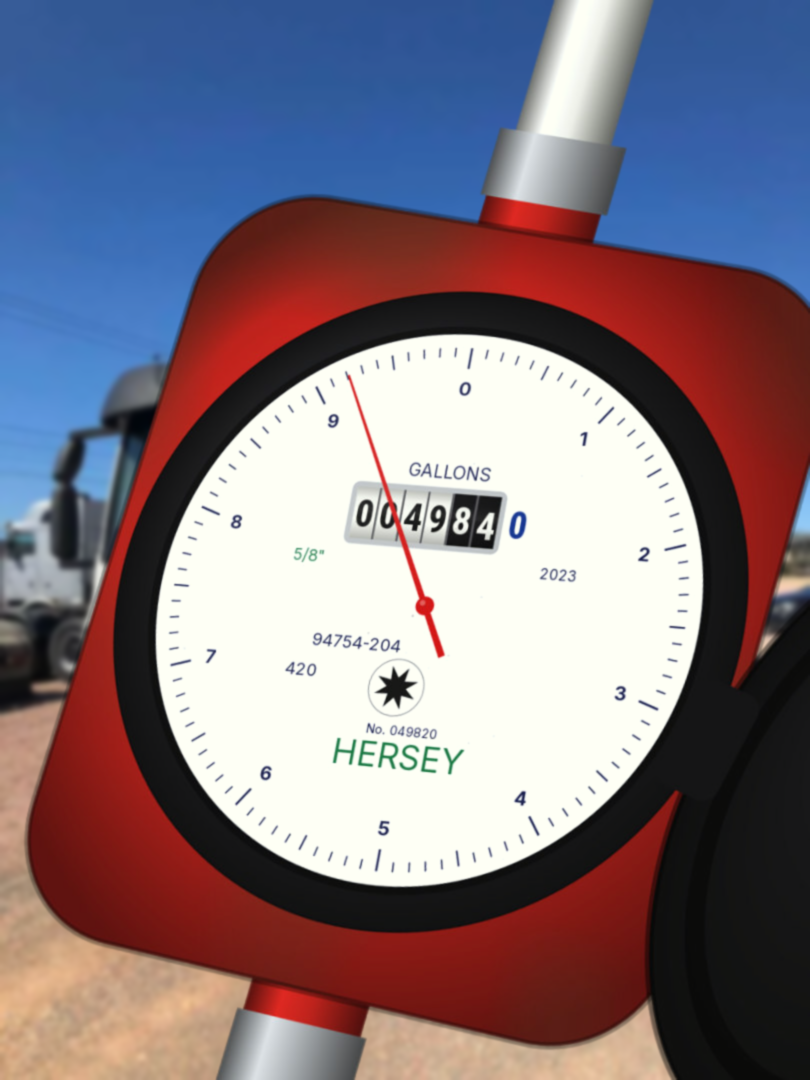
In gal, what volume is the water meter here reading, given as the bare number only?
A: 49839.2
